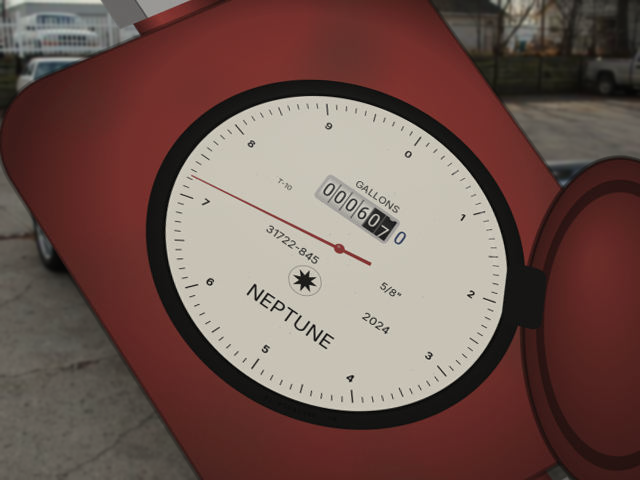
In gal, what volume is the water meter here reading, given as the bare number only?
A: 6067.2
